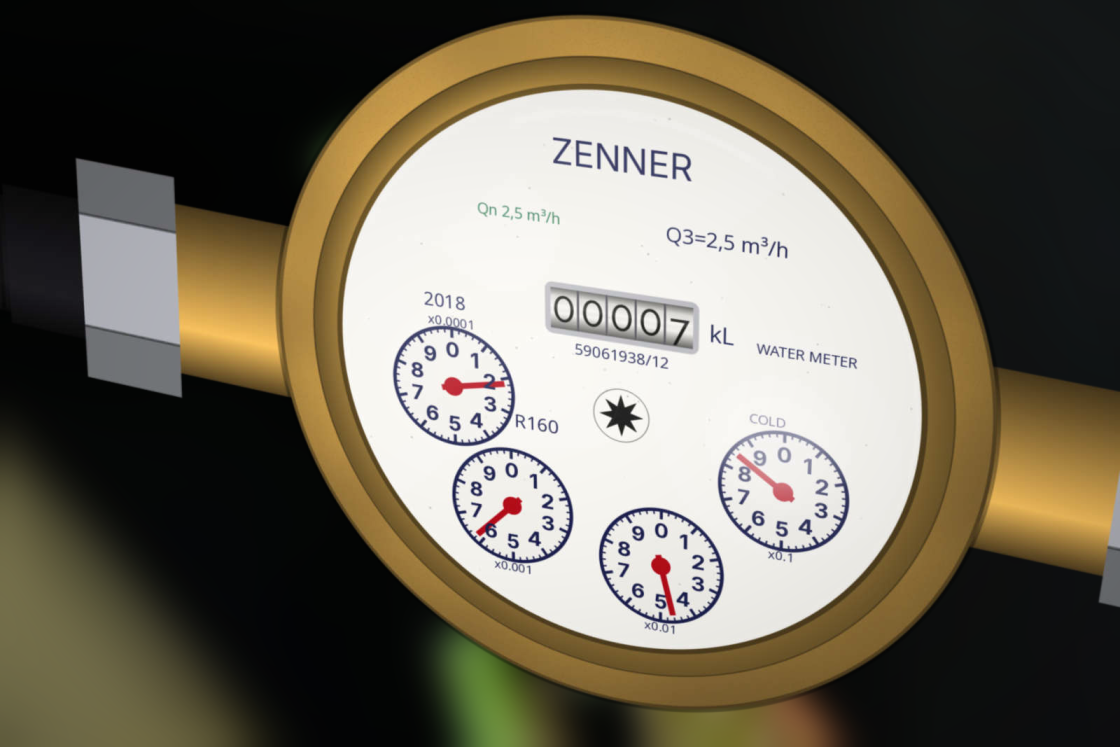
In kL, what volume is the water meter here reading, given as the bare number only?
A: 6.8462
